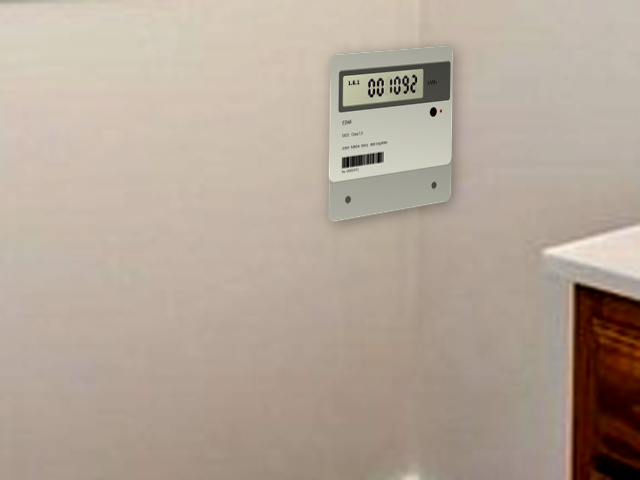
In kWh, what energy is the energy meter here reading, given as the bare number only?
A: 1092
